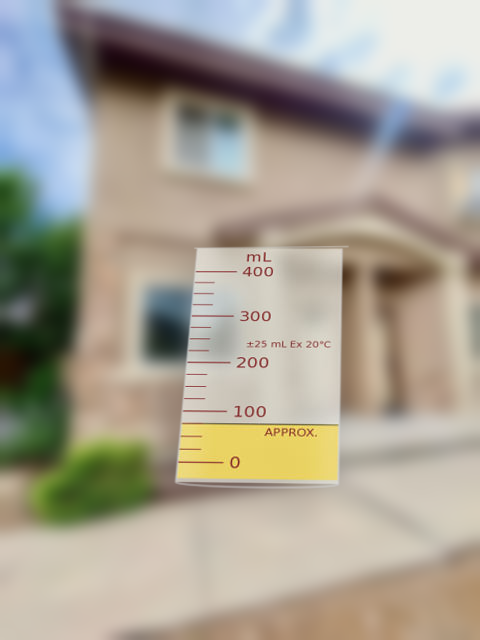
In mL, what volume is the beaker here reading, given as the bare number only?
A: 75
